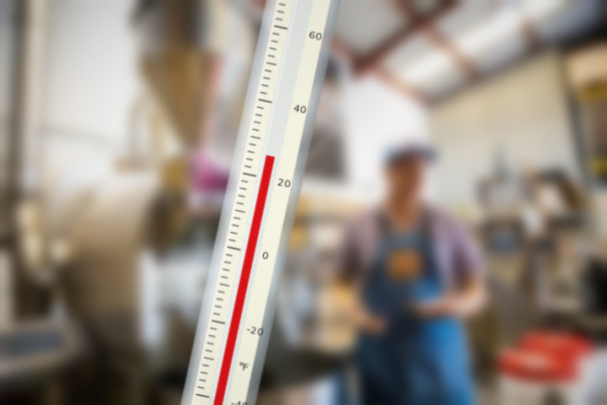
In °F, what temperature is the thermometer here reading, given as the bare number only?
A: 26
